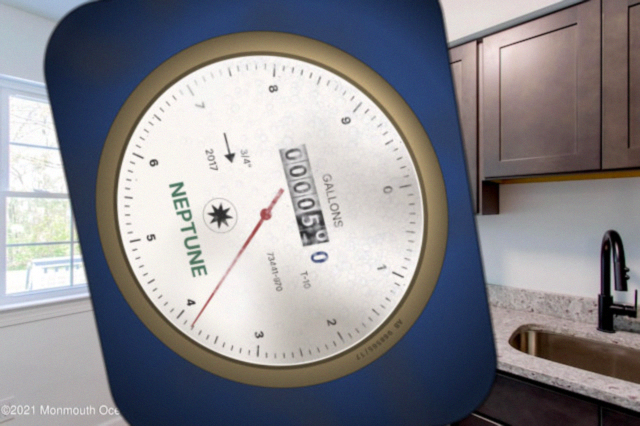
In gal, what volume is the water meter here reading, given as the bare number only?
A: 563.8
